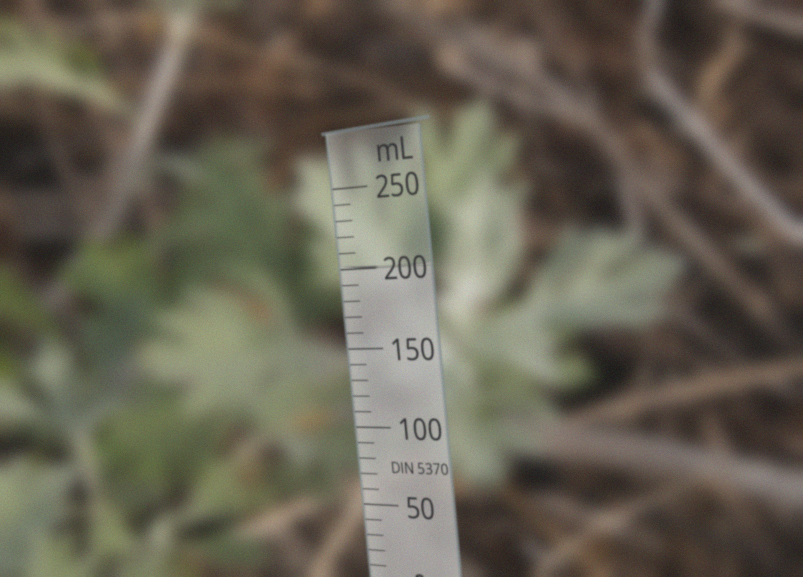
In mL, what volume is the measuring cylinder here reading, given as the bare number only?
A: 200
